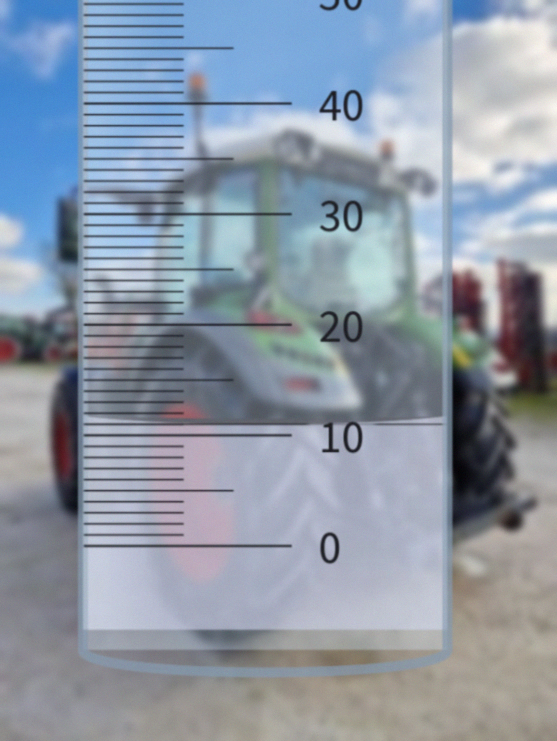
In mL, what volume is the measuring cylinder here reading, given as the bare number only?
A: 11
